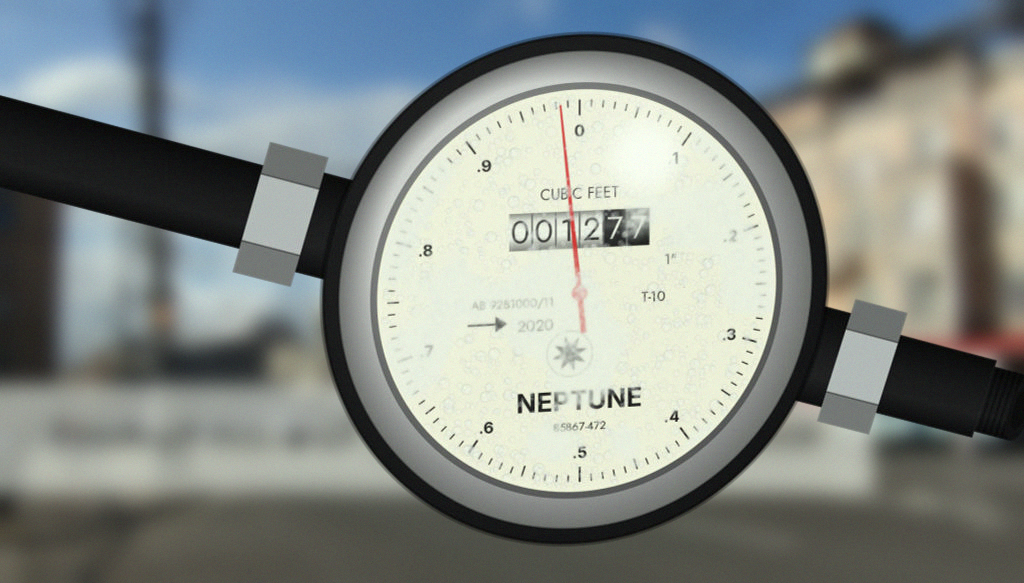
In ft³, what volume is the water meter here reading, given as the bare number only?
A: 1276.98
